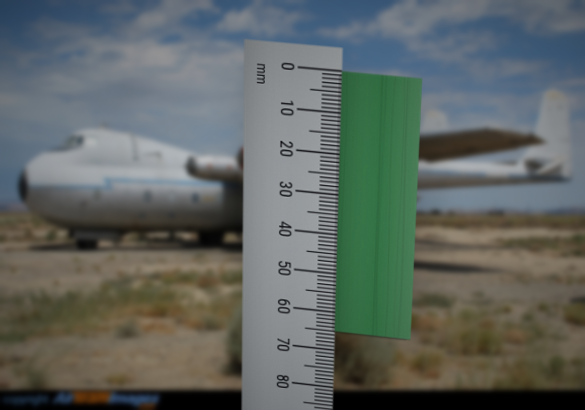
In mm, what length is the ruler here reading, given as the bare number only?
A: 65
